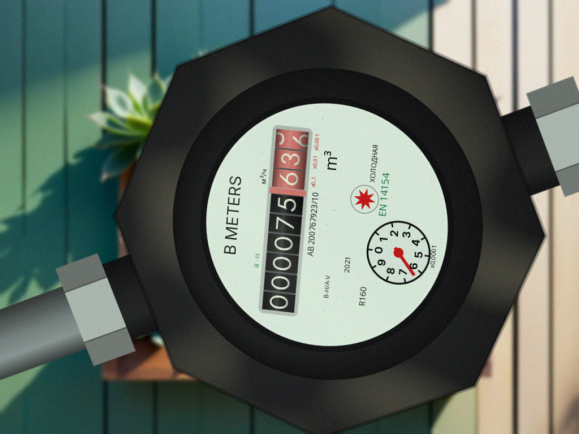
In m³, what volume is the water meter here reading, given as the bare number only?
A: 75.6356
